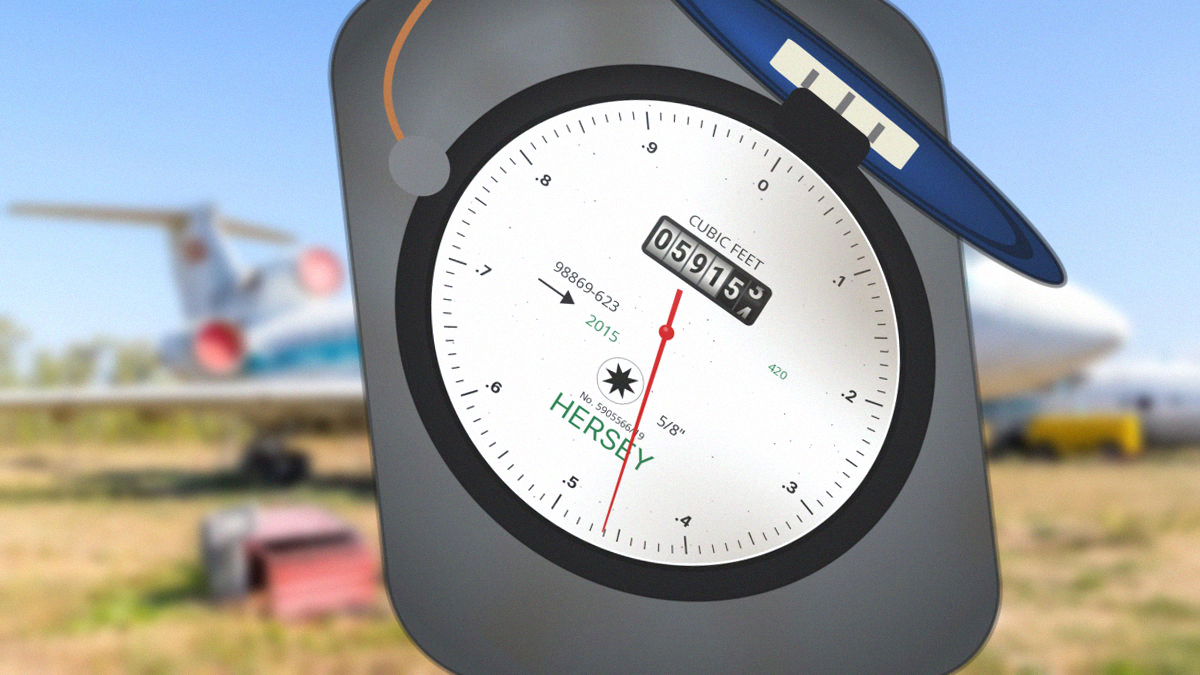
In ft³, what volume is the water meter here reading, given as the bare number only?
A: 59153.46
